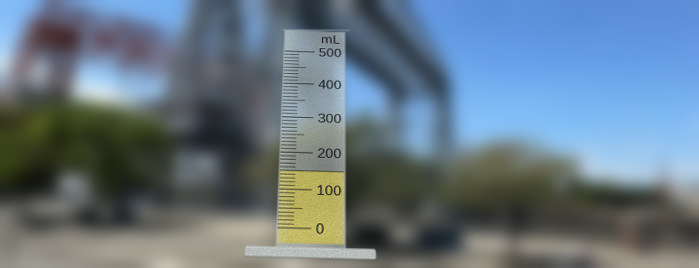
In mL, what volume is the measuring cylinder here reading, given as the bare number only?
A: 150
